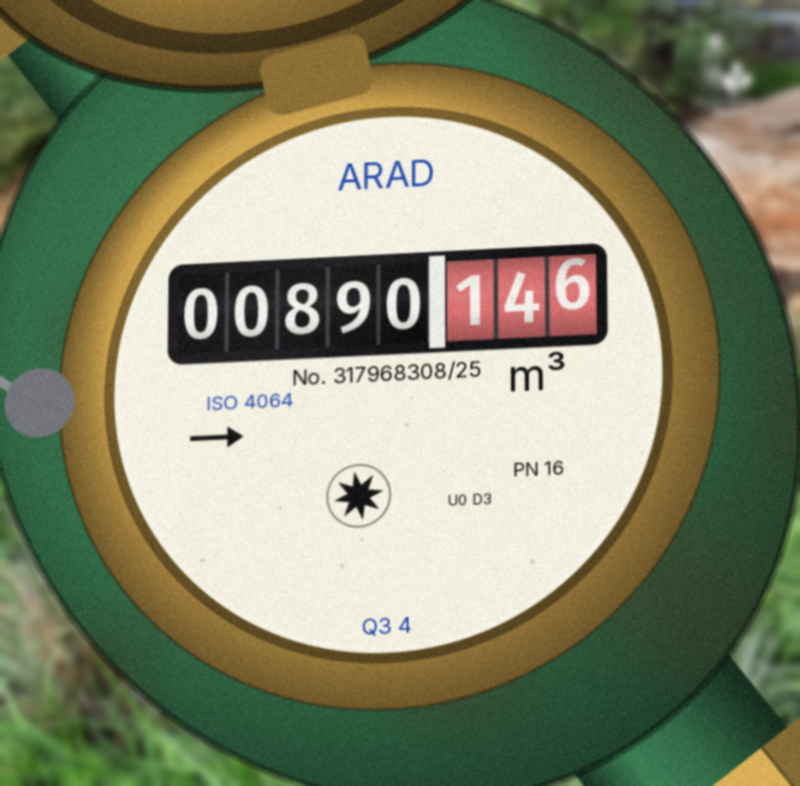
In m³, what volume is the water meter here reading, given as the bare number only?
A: 890.146
